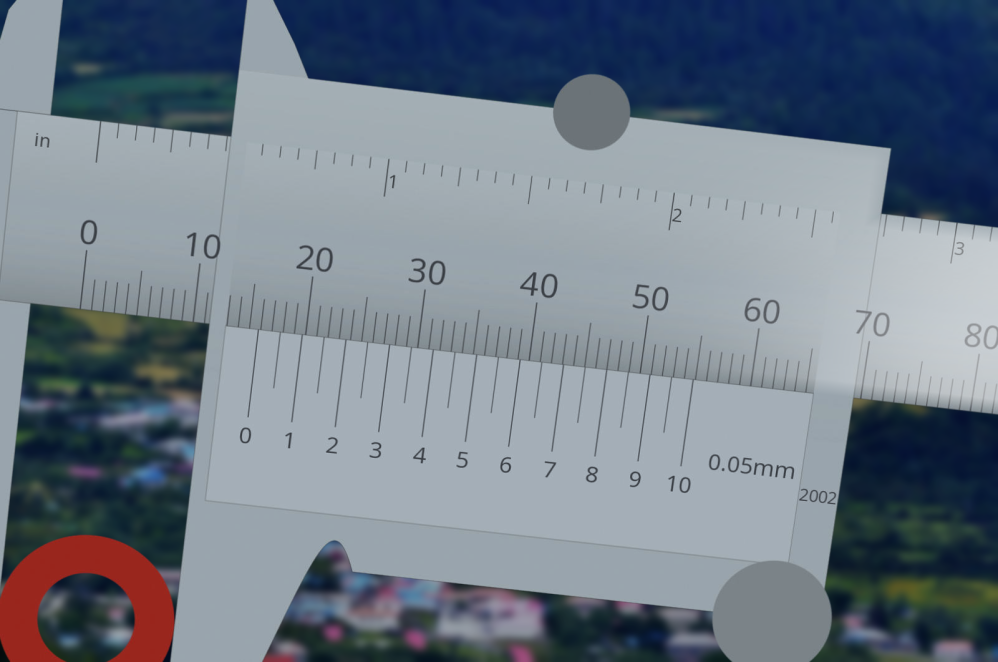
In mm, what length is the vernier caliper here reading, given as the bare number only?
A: 15.8
